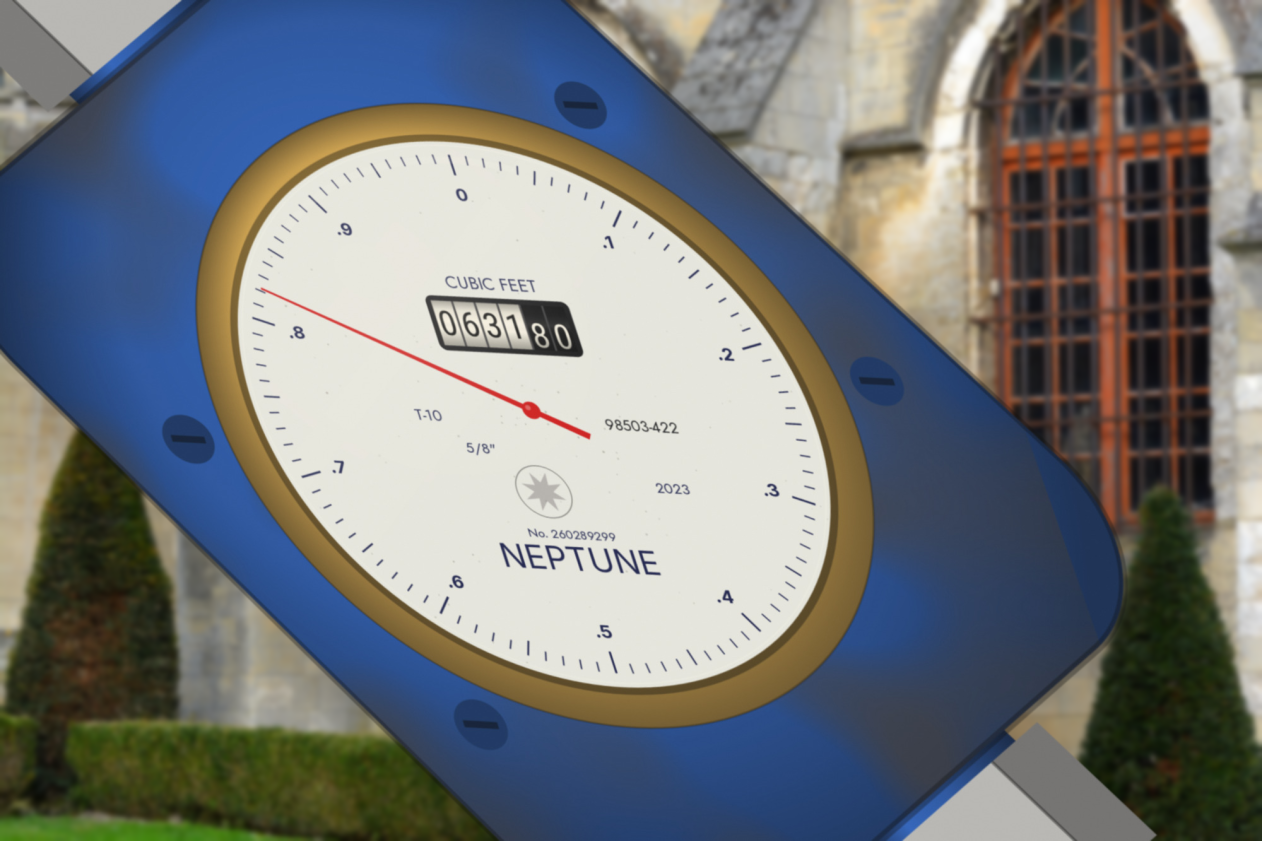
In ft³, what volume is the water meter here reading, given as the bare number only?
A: 63179.82
